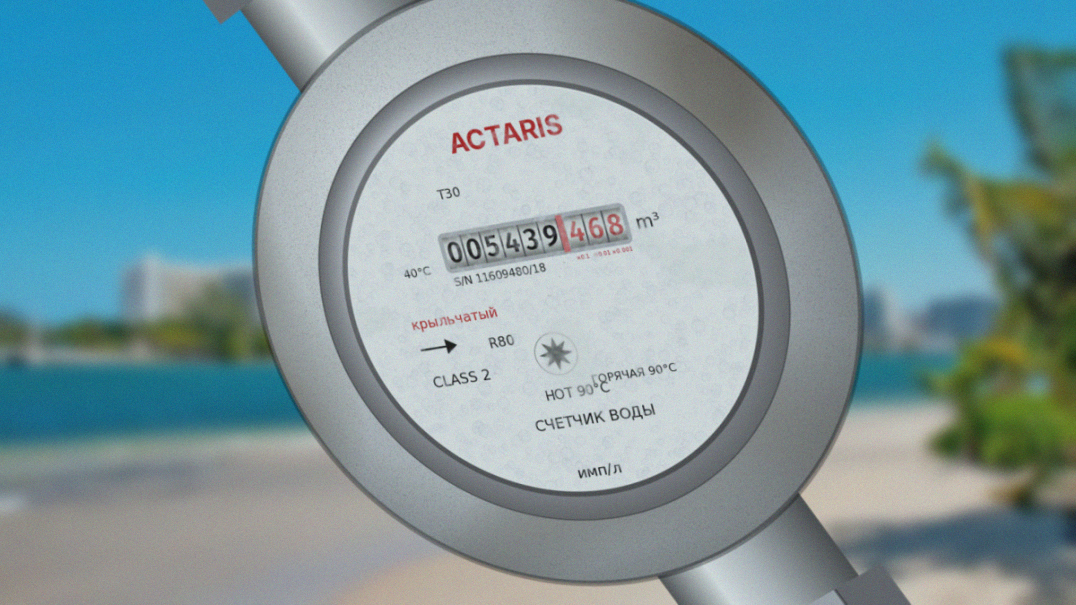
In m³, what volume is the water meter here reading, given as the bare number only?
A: 5439.468
